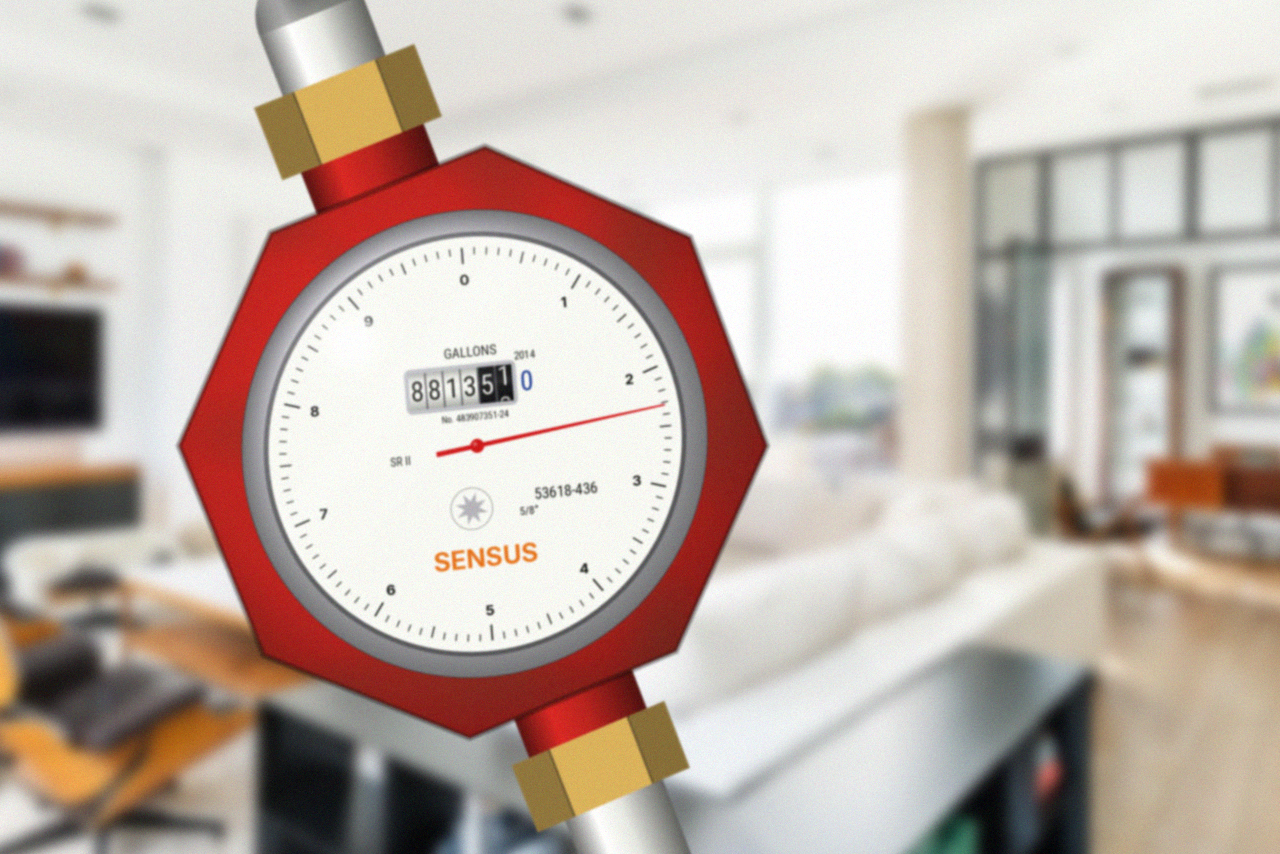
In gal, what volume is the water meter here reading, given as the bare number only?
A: 8813512.3
